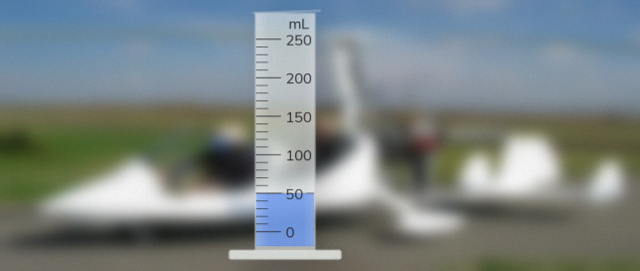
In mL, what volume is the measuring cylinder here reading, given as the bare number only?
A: 50
